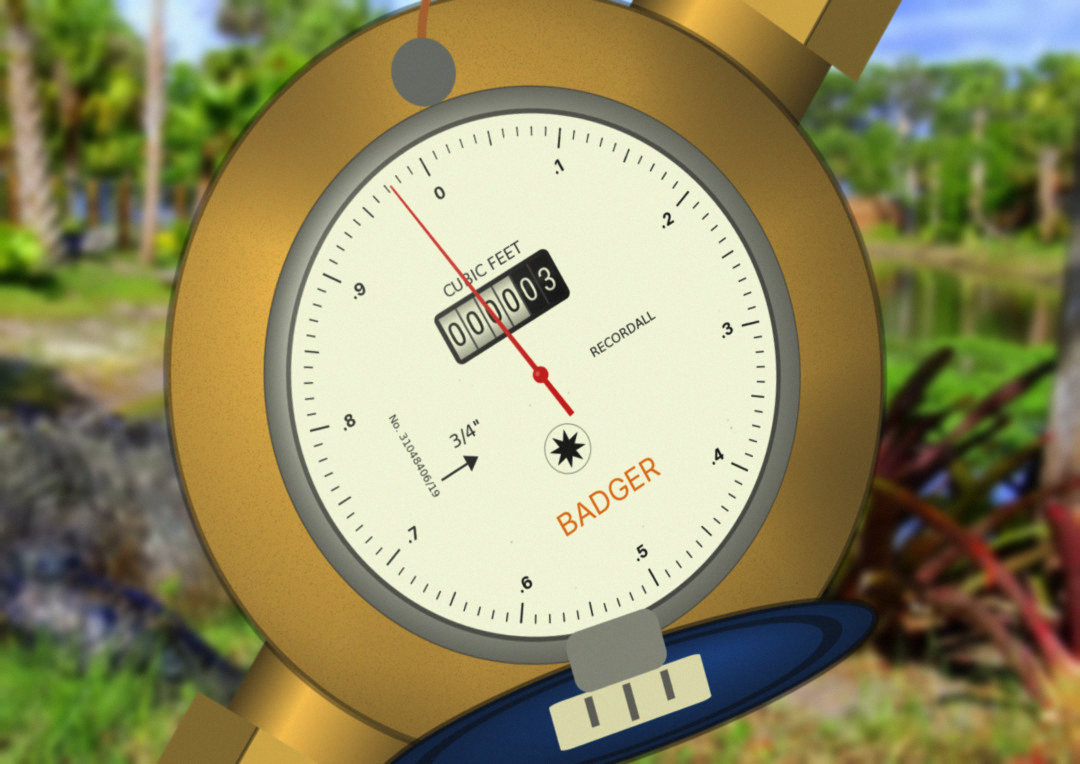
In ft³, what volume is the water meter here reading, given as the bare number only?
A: 2.97
